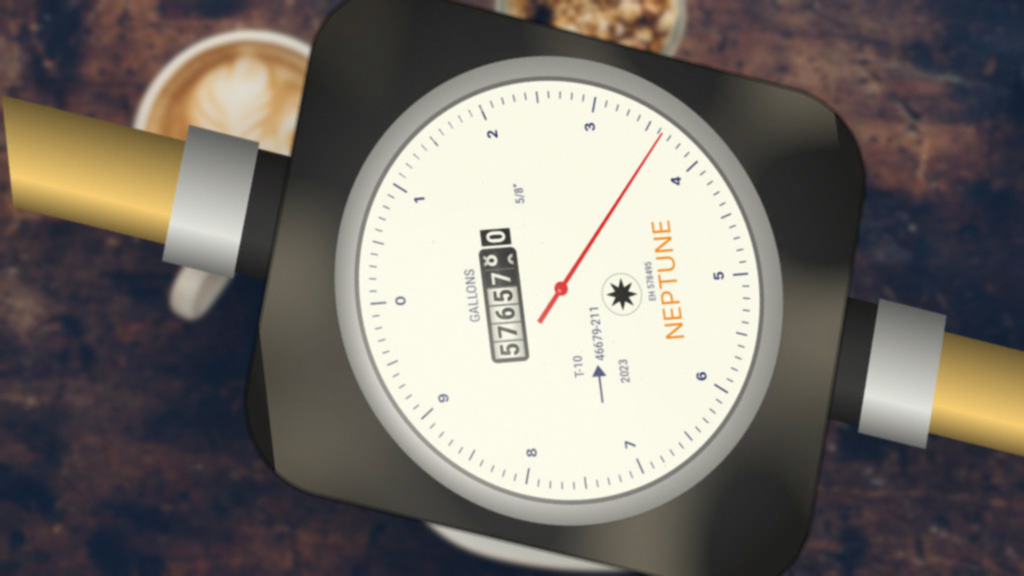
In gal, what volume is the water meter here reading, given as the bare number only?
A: 5765783.6
